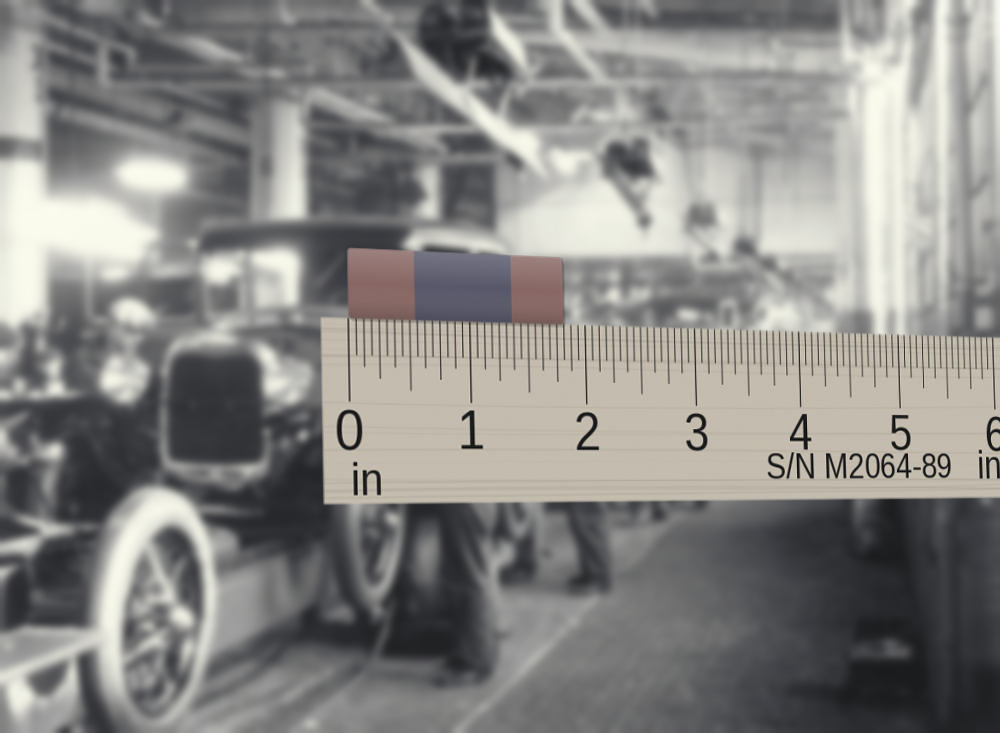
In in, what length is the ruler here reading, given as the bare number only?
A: 1.8125
